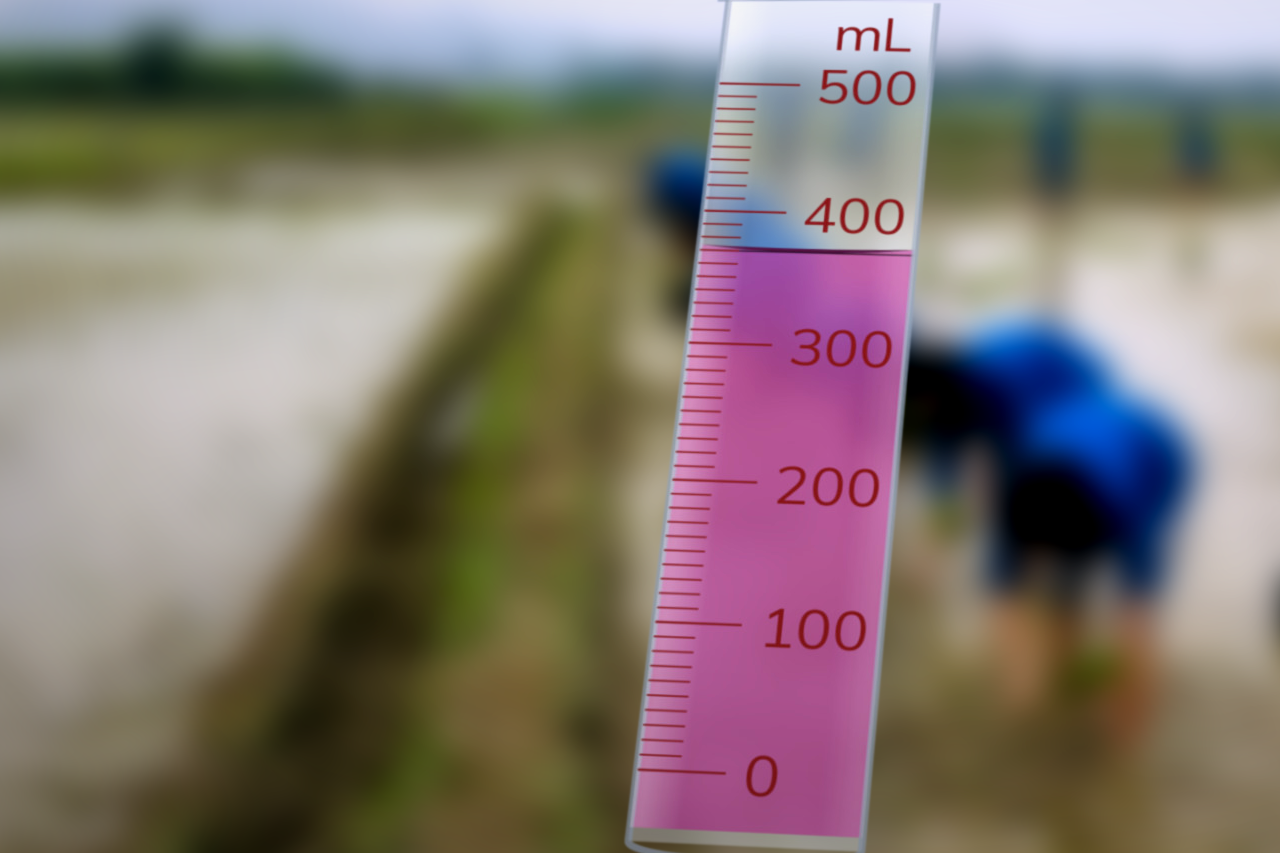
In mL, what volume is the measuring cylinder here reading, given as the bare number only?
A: 370
